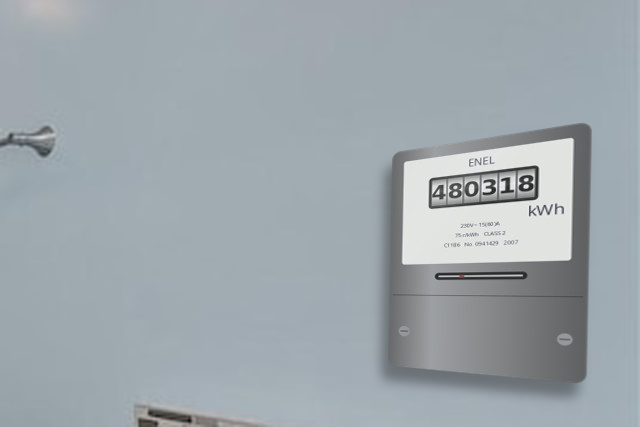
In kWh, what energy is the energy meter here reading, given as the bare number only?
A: 480318
